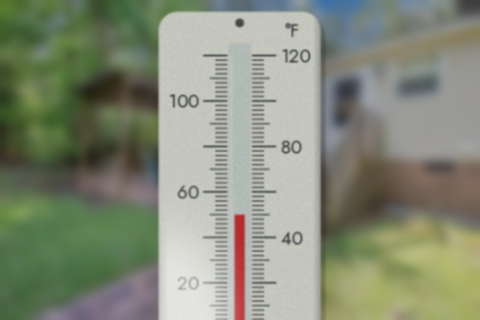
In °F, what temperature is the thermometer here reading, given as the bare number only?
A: 50
